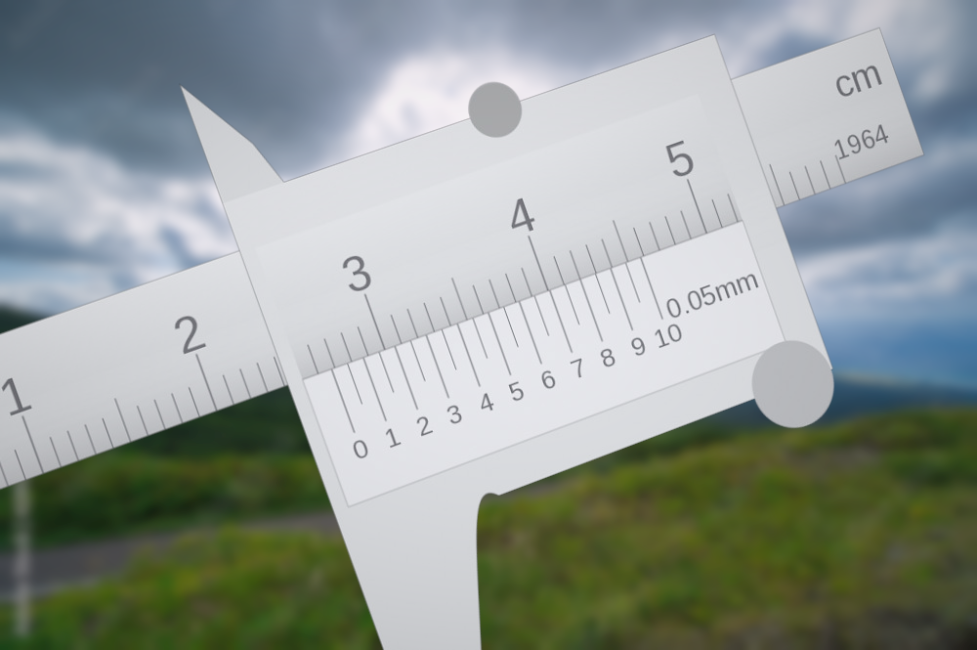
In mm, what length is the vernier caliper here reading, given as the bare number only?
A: 26.8
